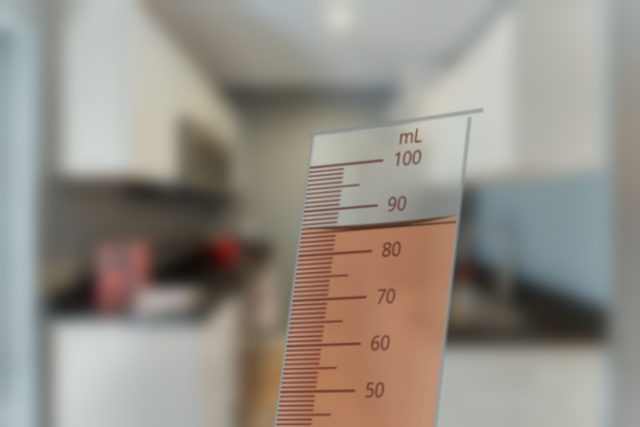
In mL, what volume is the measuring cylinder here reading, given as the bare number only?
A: 85
